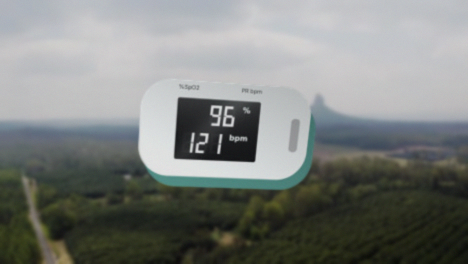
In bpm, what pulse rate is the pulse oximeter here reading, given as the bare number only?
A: 121
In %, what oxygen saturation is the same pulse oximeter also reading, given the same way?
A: 96
